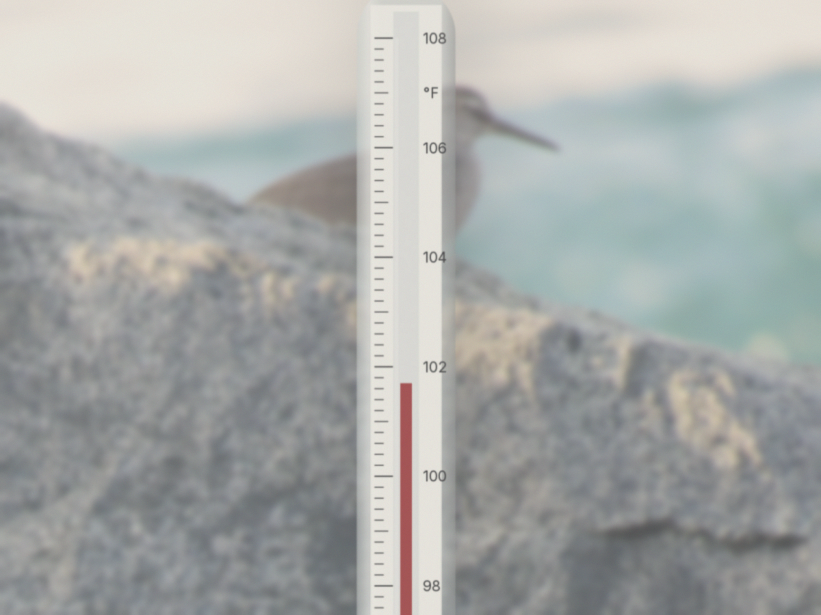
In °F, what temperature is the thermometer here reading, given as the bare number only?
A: 101.7
